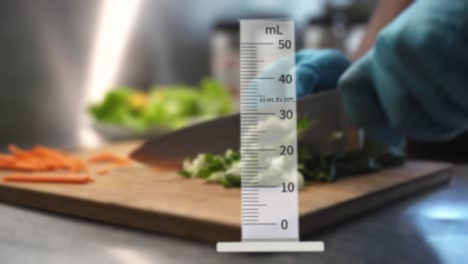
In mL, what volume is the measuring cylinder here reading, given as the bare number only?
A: 10
